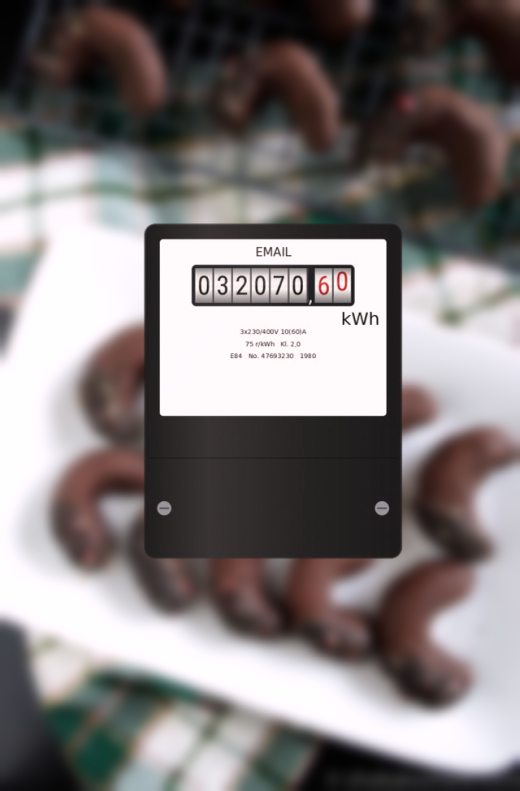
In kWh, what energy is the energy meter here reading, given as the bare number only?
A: 32070.60
